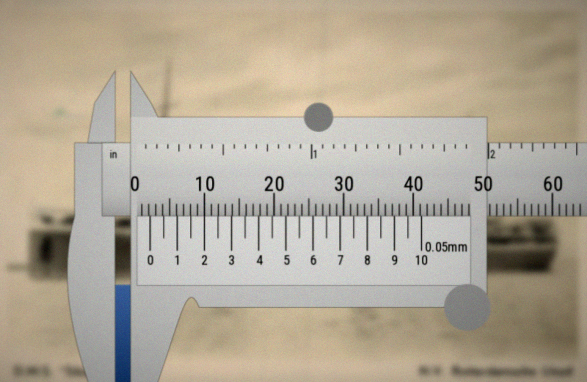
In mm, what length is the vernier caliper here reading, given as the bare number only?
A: 2.2
